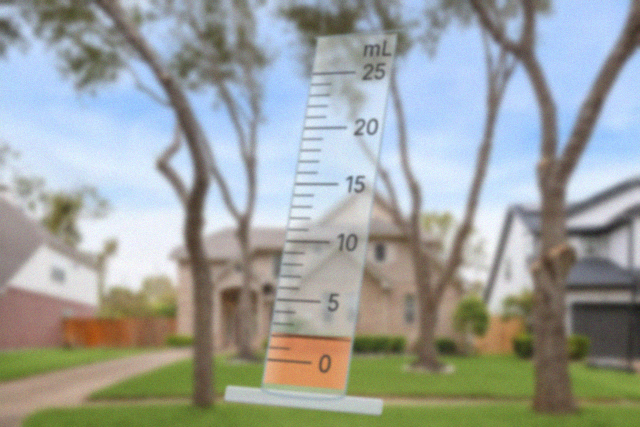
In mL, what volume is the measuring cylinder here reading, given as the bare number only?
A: 2
